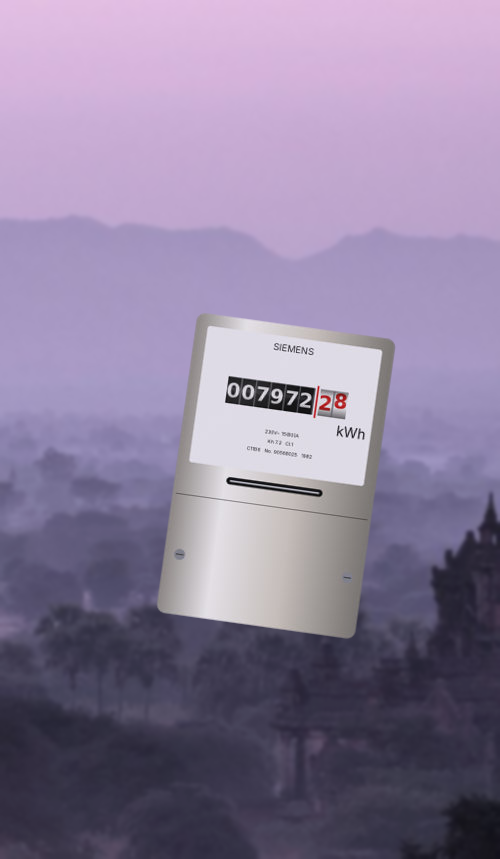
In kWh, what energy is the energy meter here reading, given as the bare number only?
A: 7972.28
